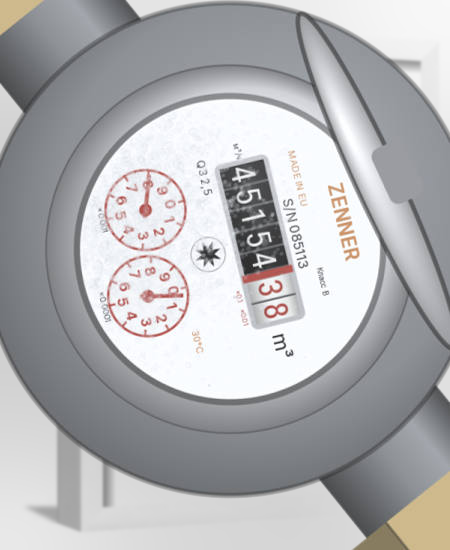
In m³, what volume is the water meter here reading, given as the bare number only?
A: 45154.3880
